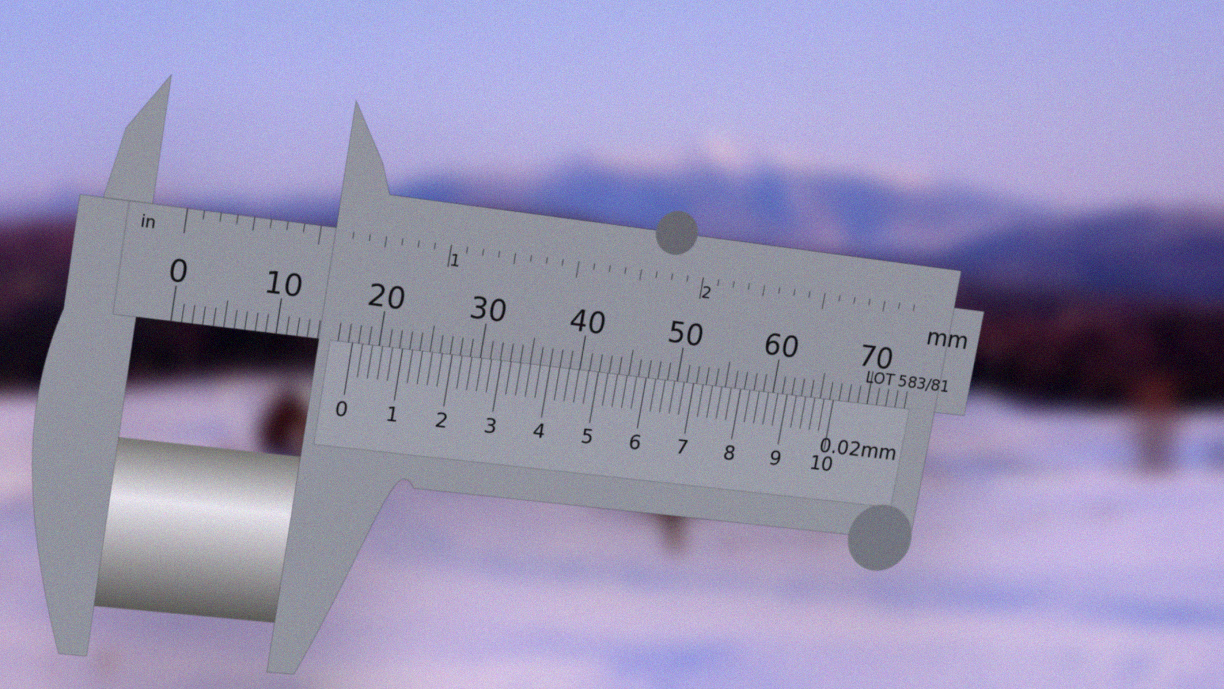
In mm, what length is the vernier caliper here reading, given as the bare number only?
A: 17.4
